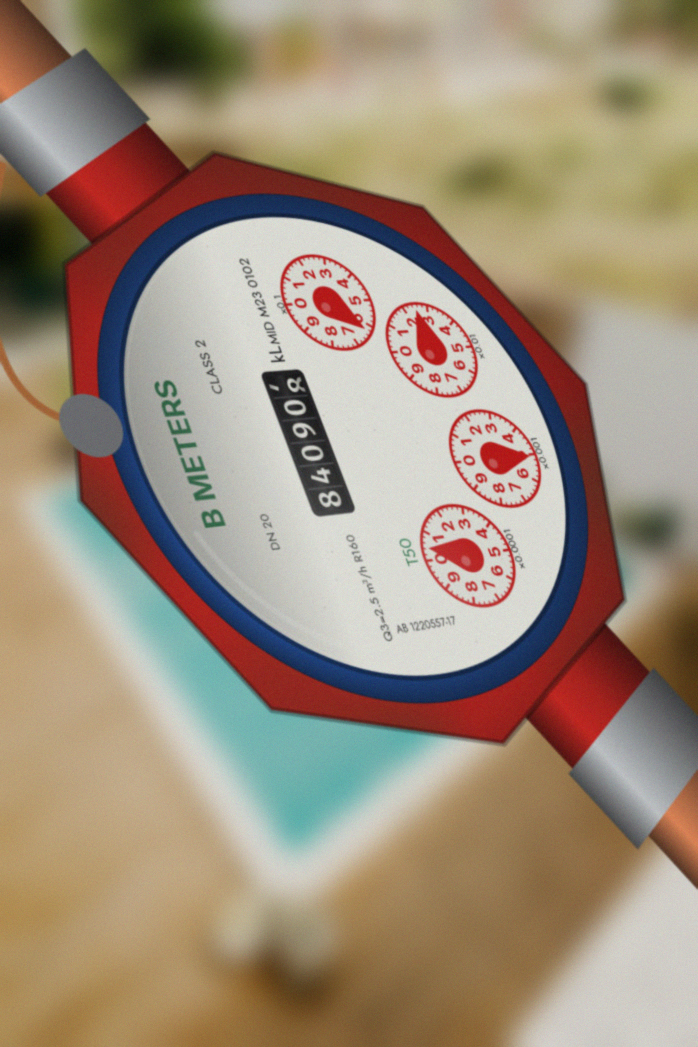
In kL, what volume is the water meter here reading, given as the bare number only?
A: 840907.6250
